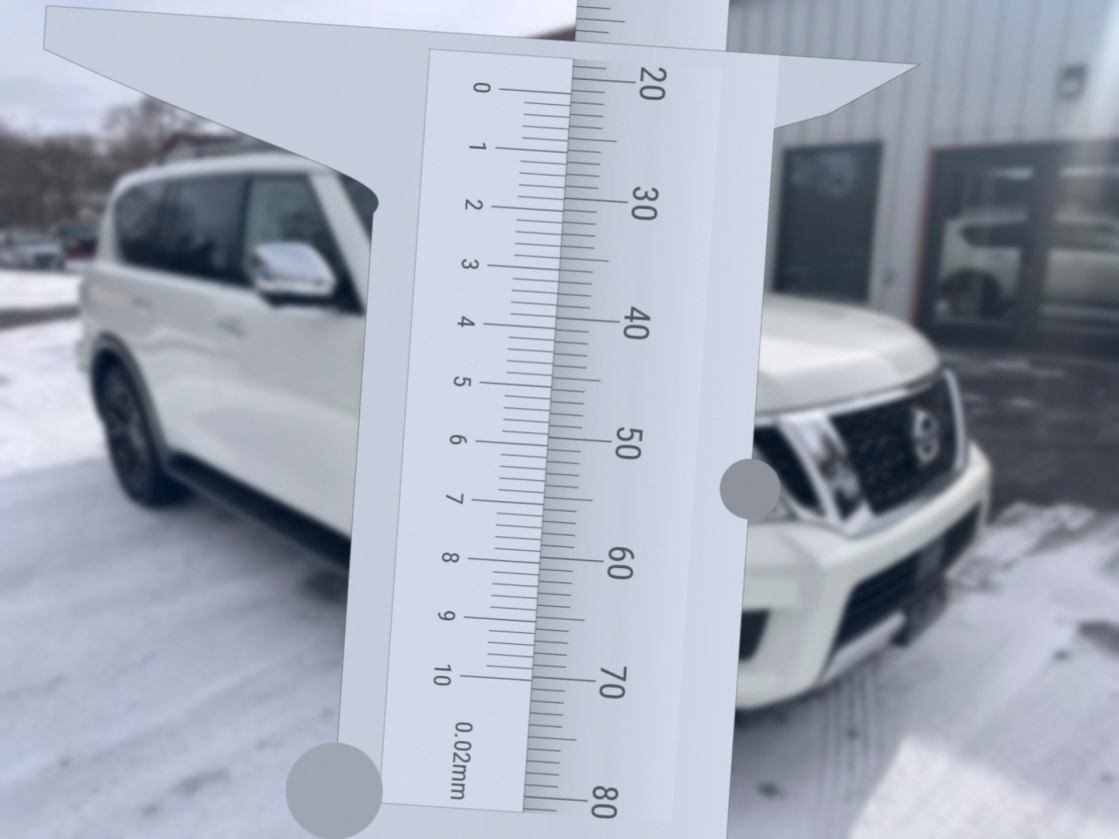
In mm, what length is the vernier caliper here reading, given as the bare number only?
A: 21.3
